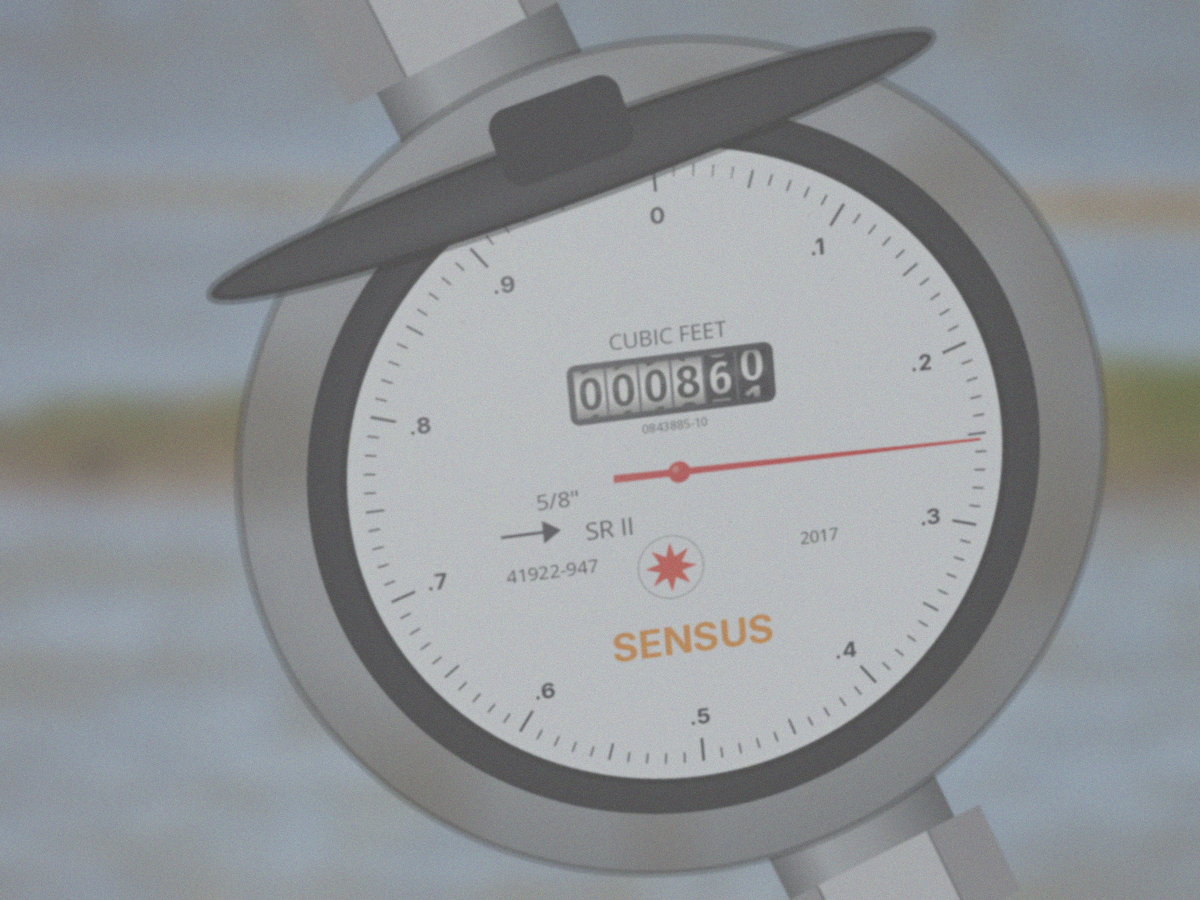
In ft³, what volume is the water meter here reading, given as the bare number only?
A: 860.25
